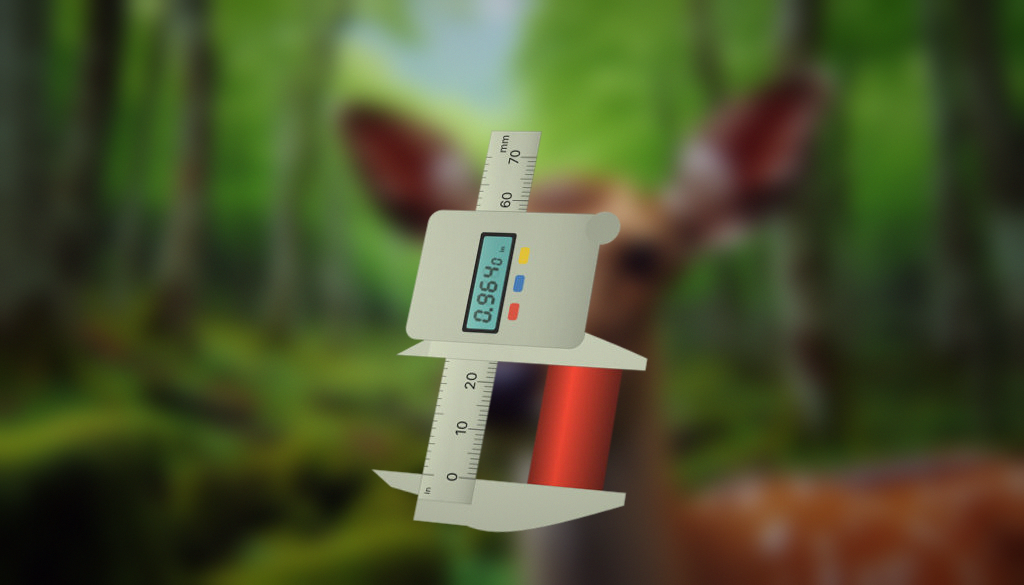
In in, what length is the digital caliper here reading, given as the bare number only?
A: 0.9640
